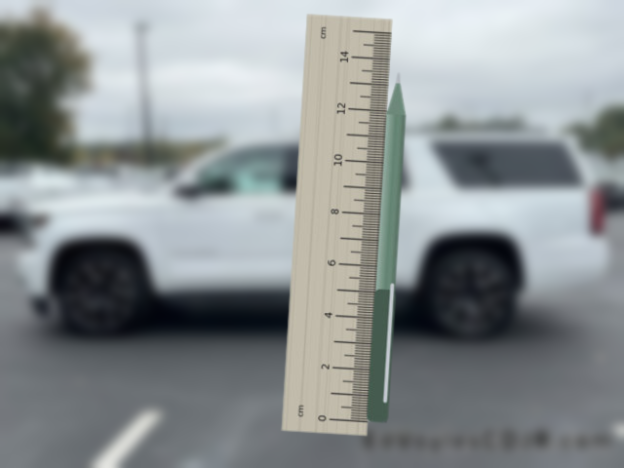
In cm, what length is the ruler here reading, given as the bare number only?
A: 13.5
